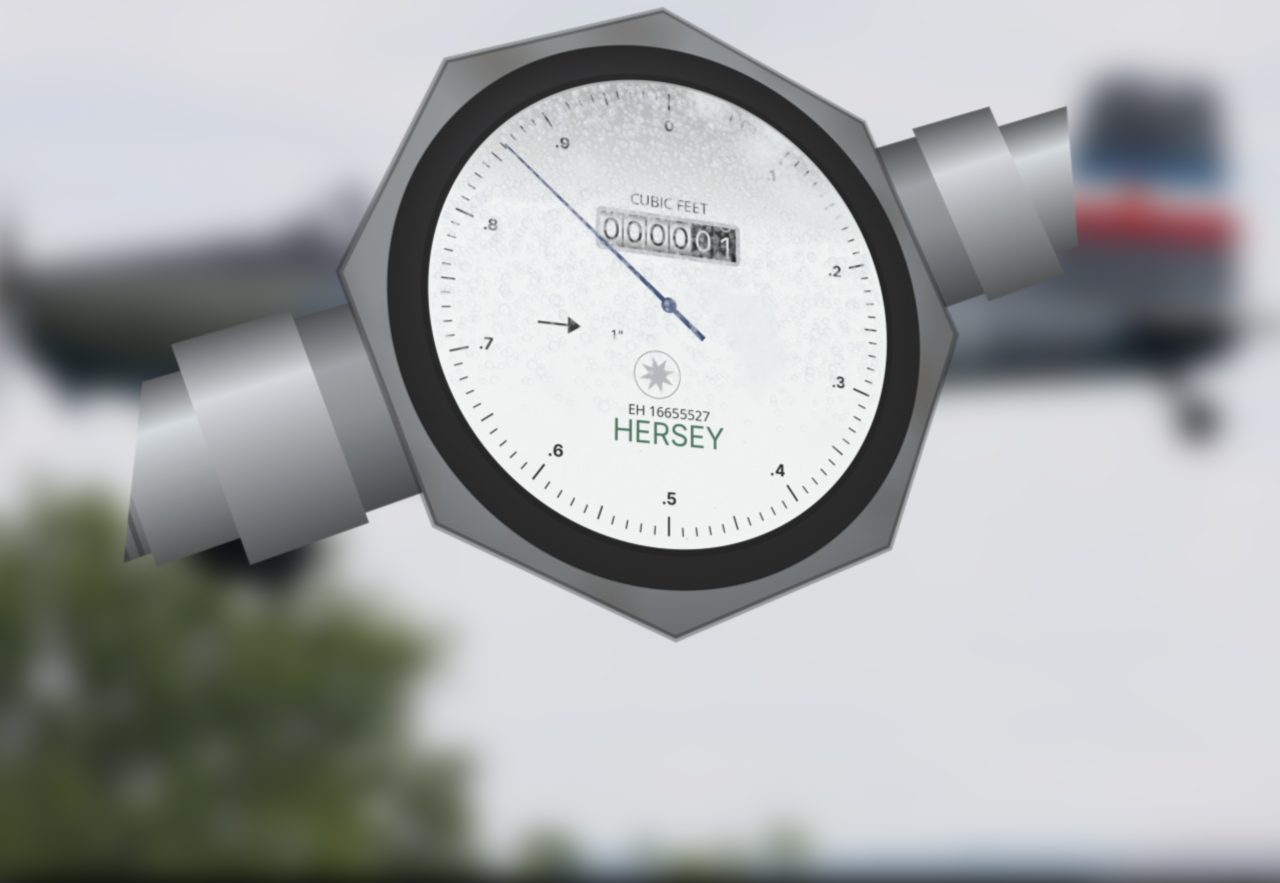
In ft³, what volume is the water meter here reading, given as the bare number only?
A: 0.86
